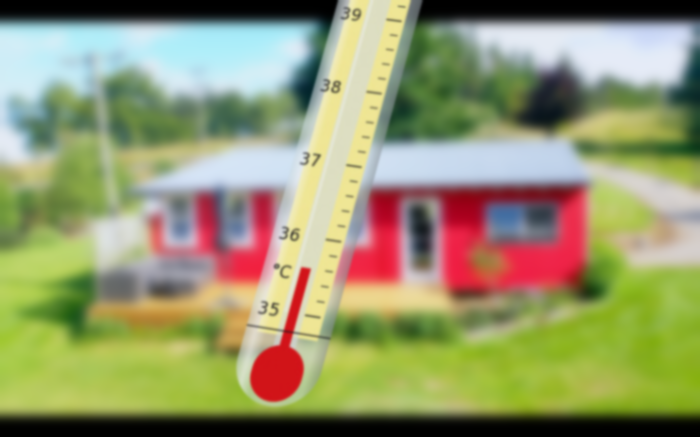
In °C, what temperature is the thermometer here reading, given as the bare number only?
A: 35.6
